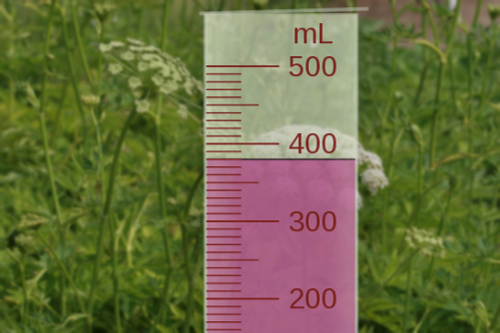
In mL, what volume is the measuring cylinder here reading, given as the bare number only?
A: 380
